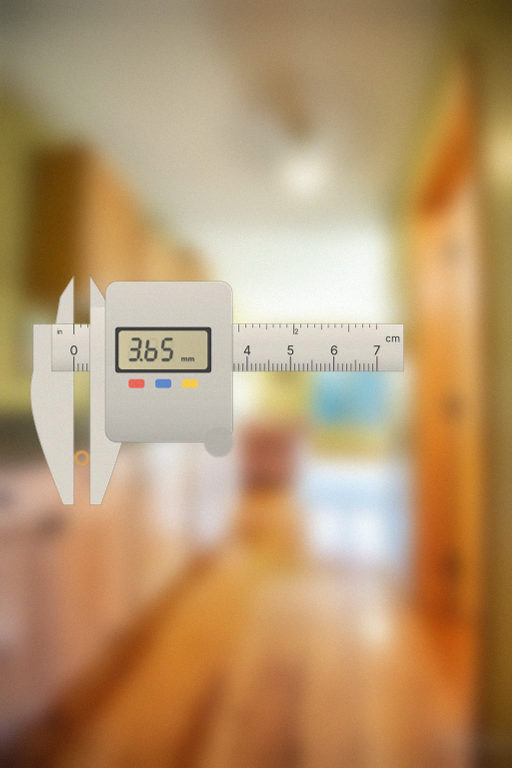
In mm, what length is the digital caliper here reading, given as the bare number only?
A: 3.65
